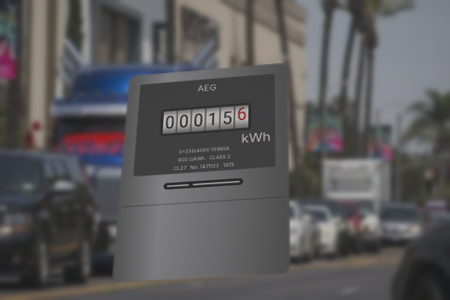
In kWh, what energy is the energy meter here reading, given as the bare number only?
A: 15.6
